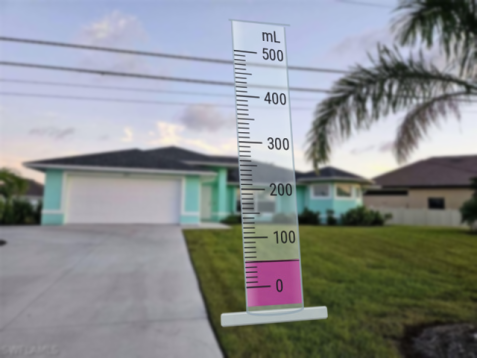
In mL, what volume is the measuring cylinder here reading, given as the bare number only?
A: 50
